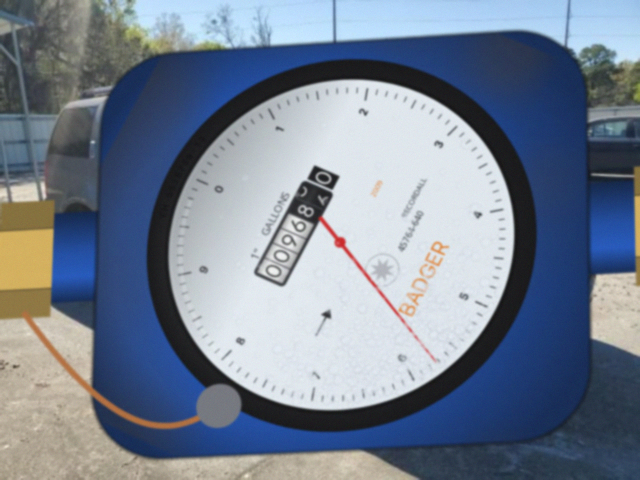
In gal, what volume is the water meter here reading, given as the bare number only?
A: 96855.7
